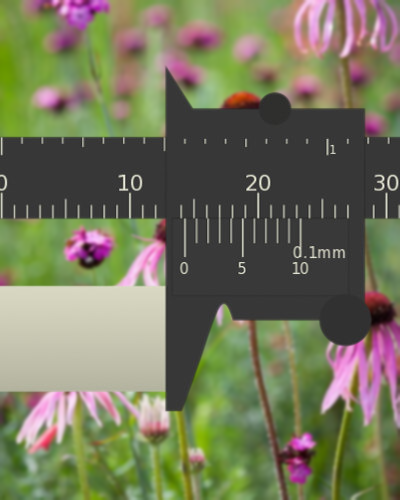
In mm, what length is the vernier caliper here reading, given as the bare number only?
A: 14.3
